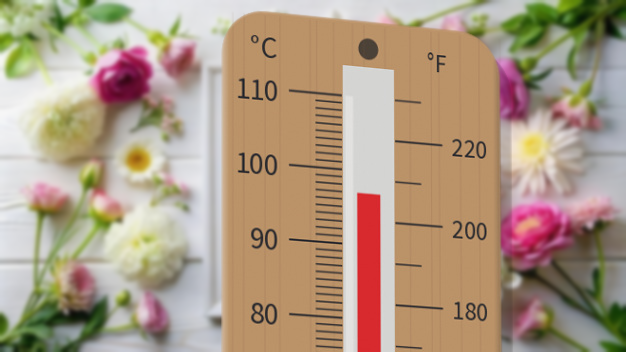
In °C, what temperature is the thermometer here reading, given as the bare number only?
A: 97
